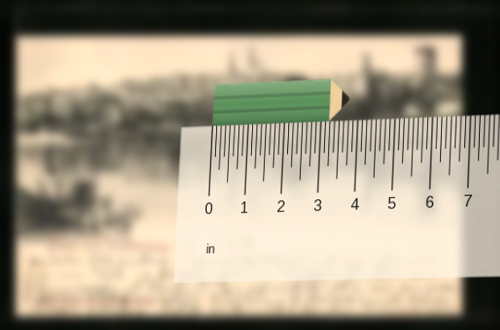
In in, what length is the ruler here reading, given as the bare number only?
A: 3.75
